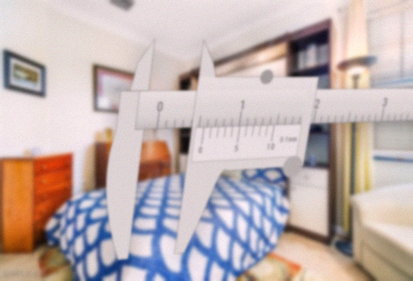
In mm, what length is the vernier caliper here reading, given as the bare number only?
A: 5.6
